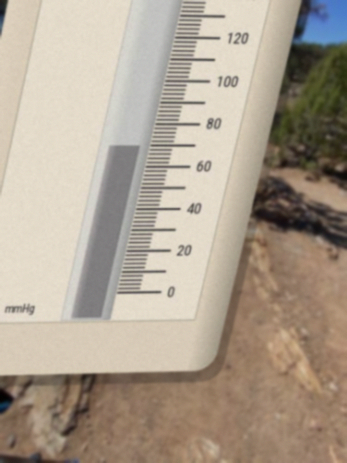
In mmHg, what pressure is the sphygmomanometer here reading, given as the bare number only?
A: 70
